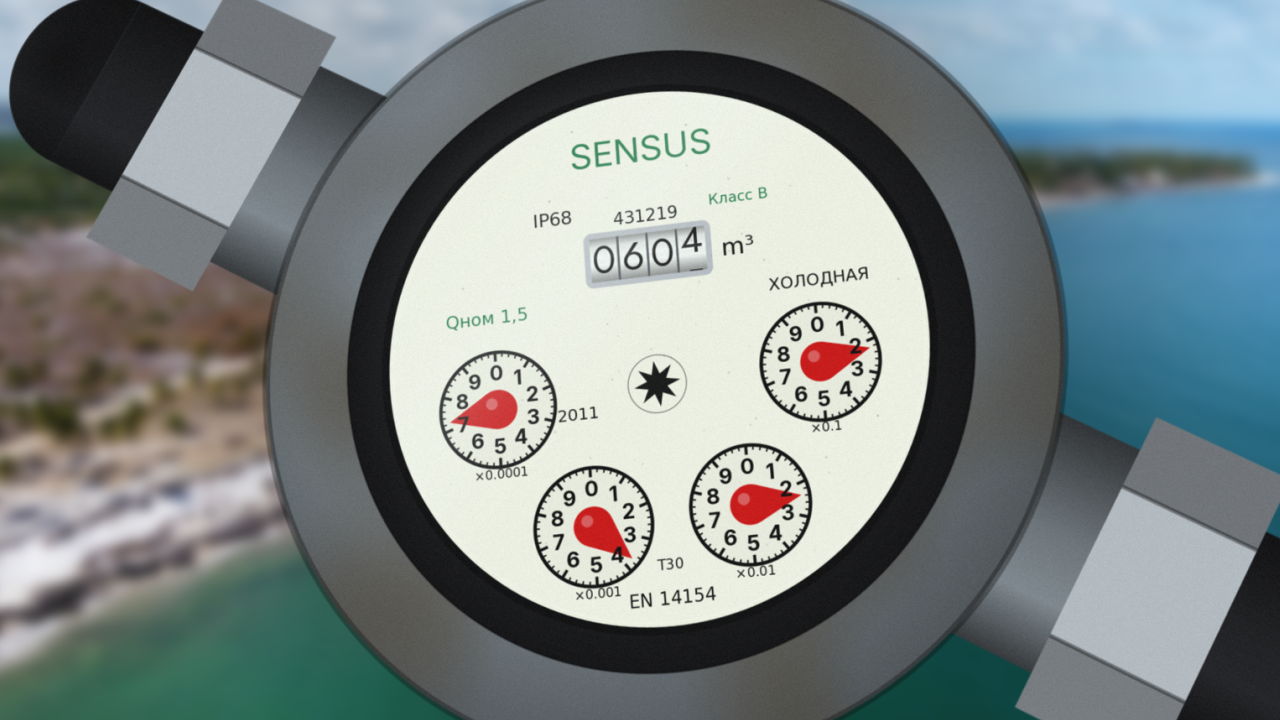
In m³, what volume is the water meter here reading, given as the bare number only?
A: 604.2237
